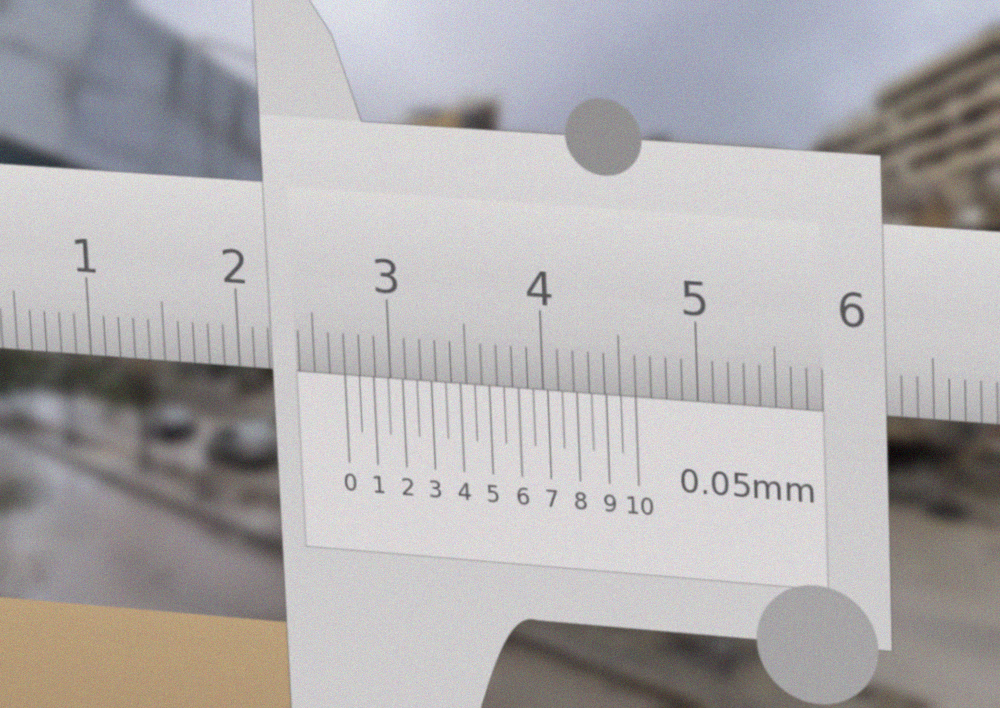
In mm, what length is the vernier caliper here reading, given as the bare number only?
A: 27.0
